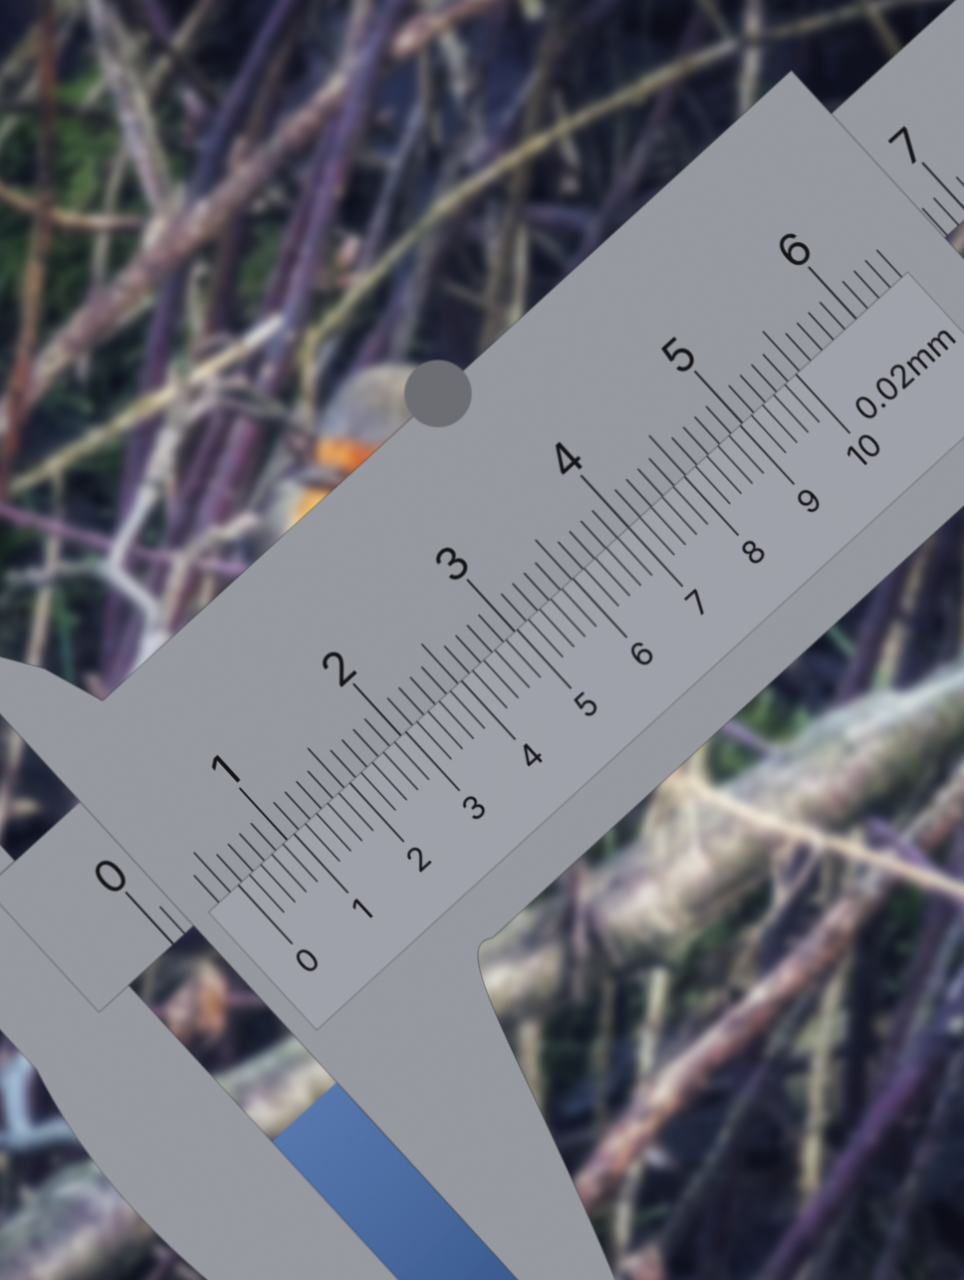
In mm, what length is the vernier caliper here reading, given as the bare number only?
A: 5.7
